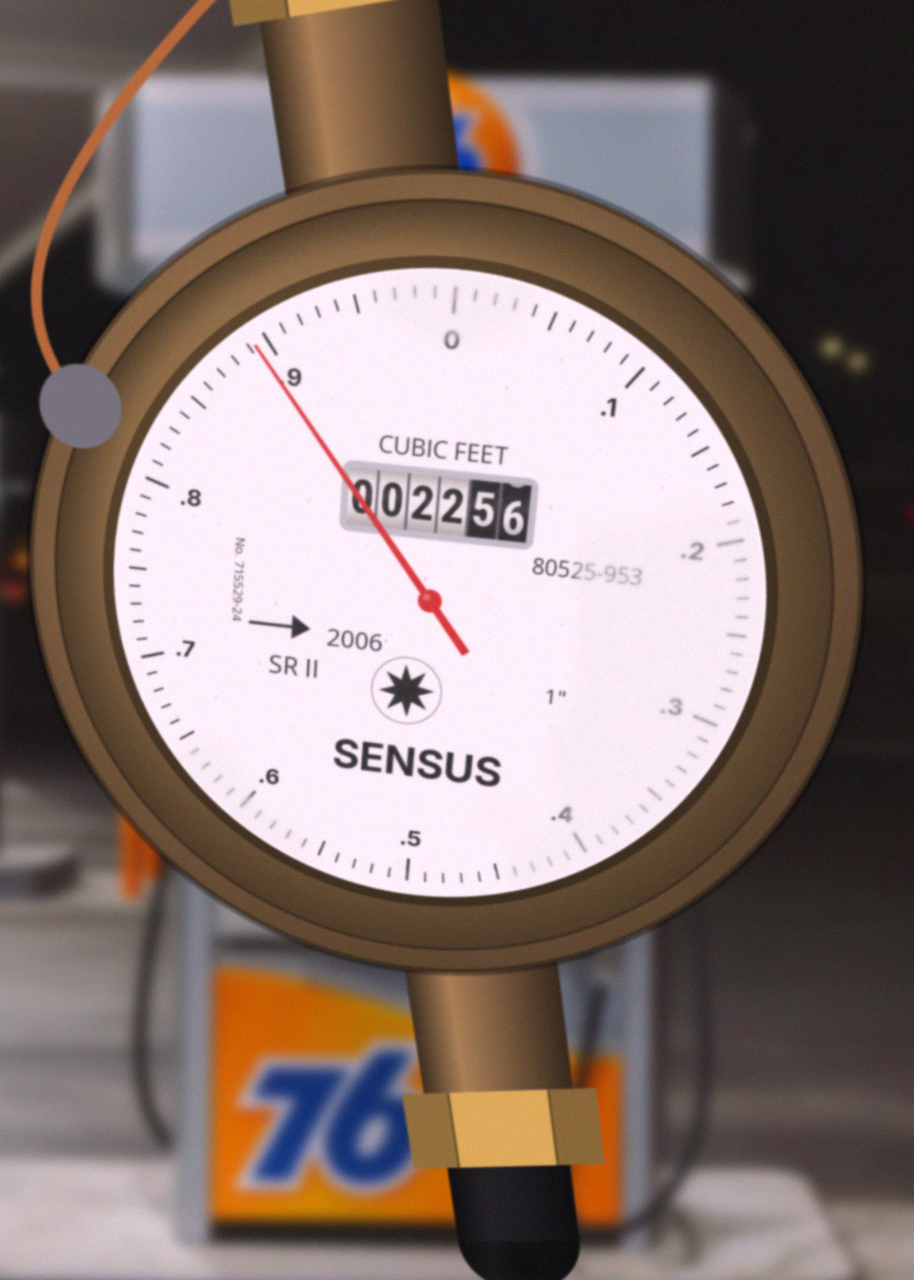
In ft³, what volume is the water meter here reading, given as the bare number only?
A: 2255.89
